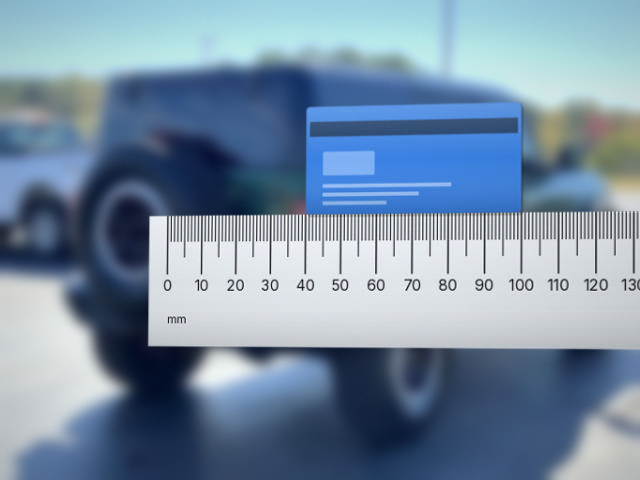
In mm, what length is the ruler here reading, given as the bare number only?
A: 60
